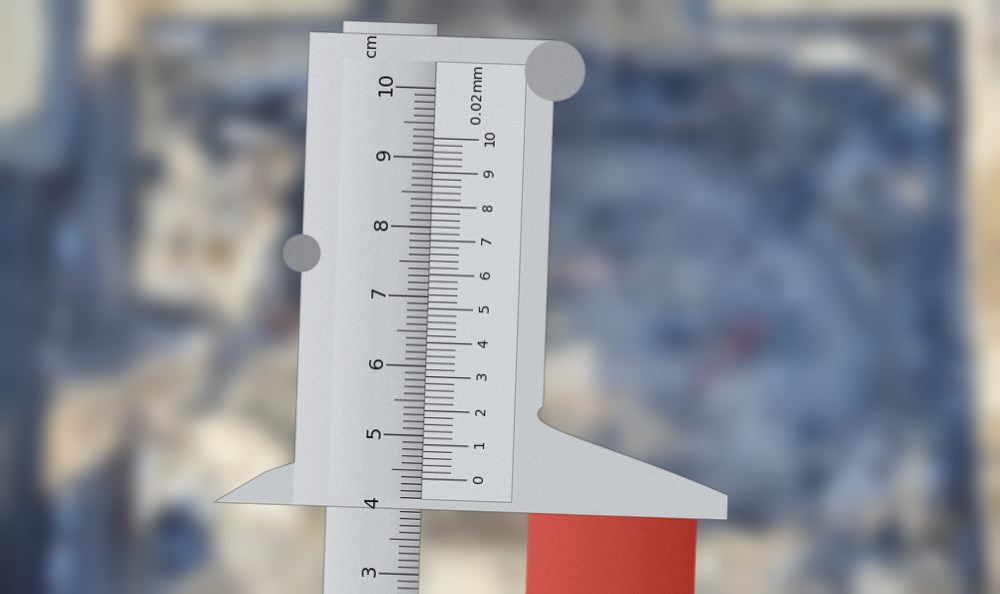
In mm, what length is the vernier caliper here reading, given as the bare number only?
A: 43.8
